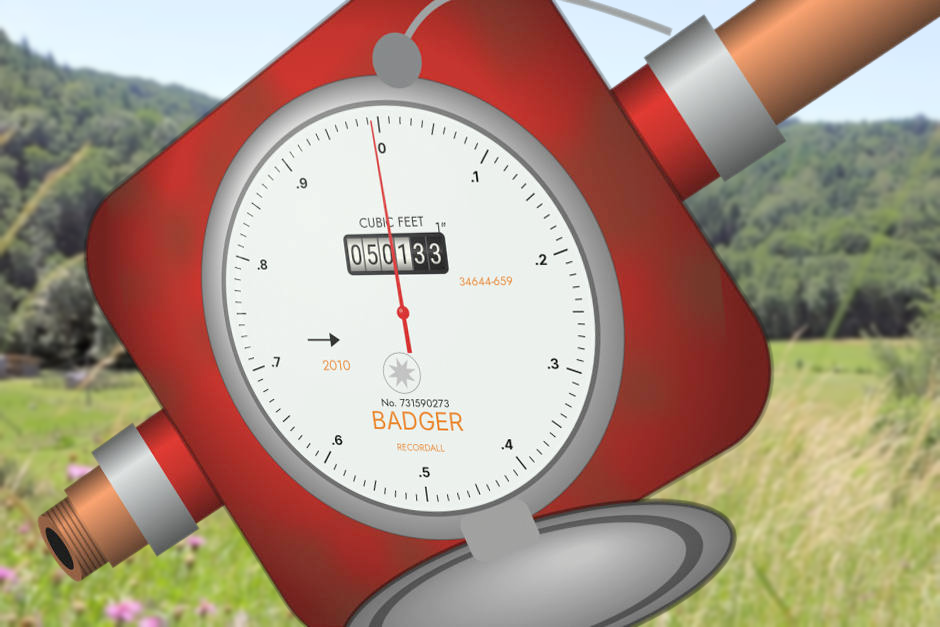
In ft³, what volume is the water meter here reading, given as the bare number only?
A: 50132.99
